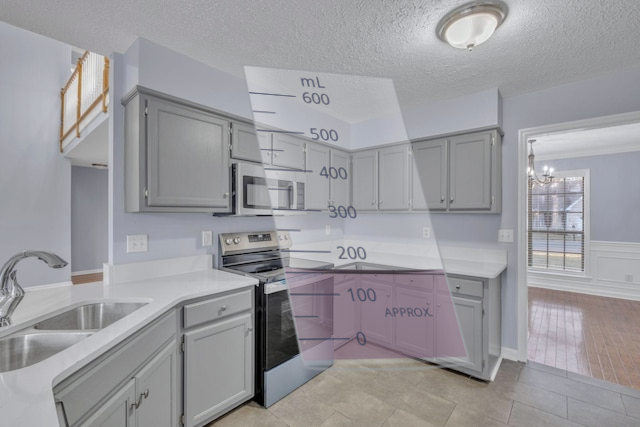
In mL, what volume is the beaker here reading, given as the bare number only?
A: 150
